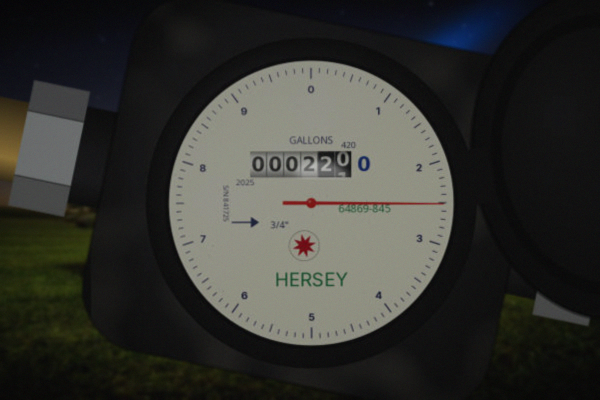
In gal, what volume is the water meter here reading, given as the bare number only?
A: 2202.5
